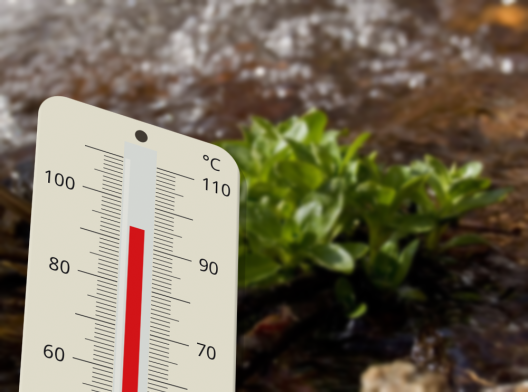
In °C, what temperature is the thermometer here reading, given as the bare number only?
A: 94
